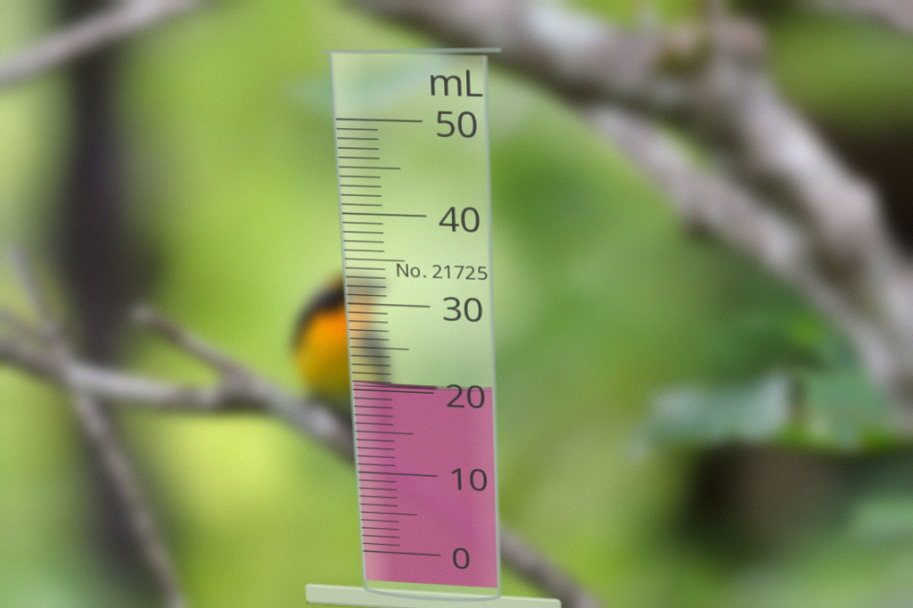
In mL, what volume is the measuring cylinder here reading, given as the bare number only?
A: 20.5
